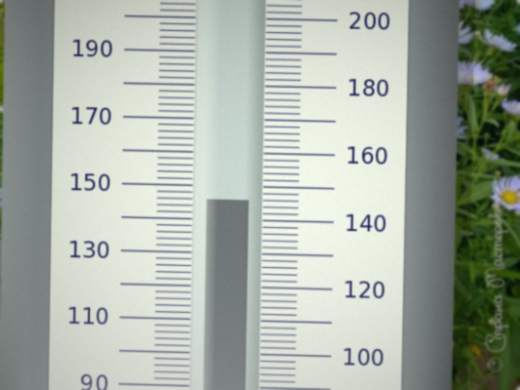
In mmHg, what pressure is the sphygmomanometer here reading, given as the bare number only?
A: 146
